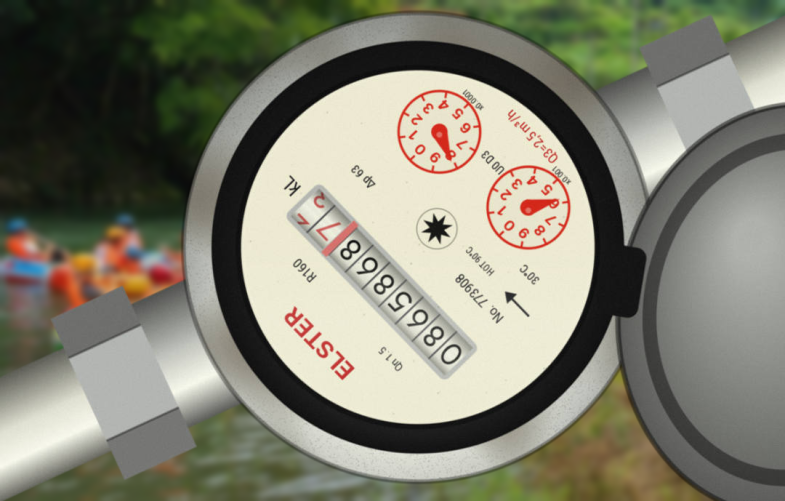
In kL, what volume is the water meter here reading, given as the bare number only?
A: 865868.7258
